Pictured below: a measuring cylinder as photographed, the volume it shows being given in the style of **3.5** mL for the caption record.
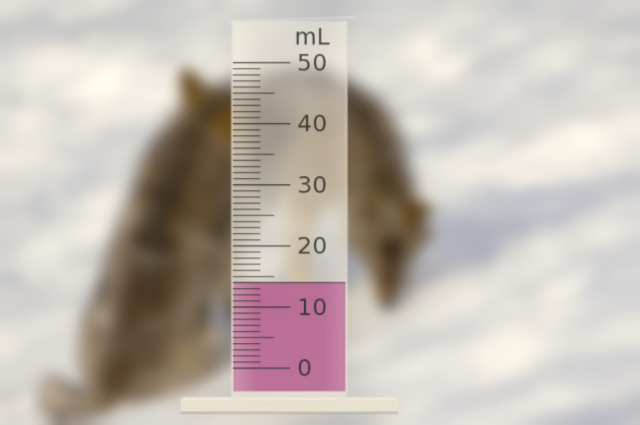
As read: **14** mL
